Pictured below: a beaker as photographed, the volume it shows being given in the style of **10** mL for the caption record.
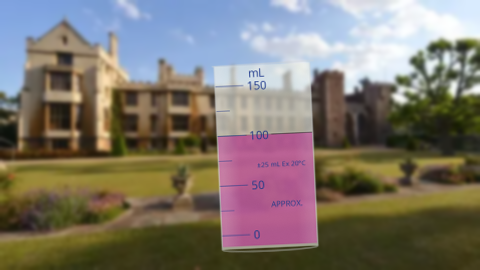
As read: **100** mL
